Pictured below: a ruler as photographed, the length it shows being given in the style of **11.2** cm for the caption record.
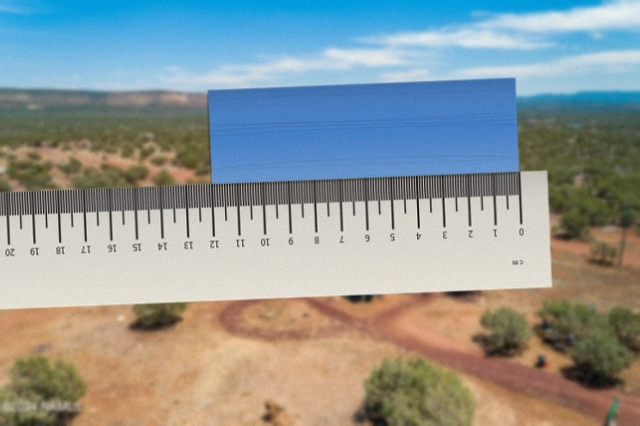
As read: **12** cm
